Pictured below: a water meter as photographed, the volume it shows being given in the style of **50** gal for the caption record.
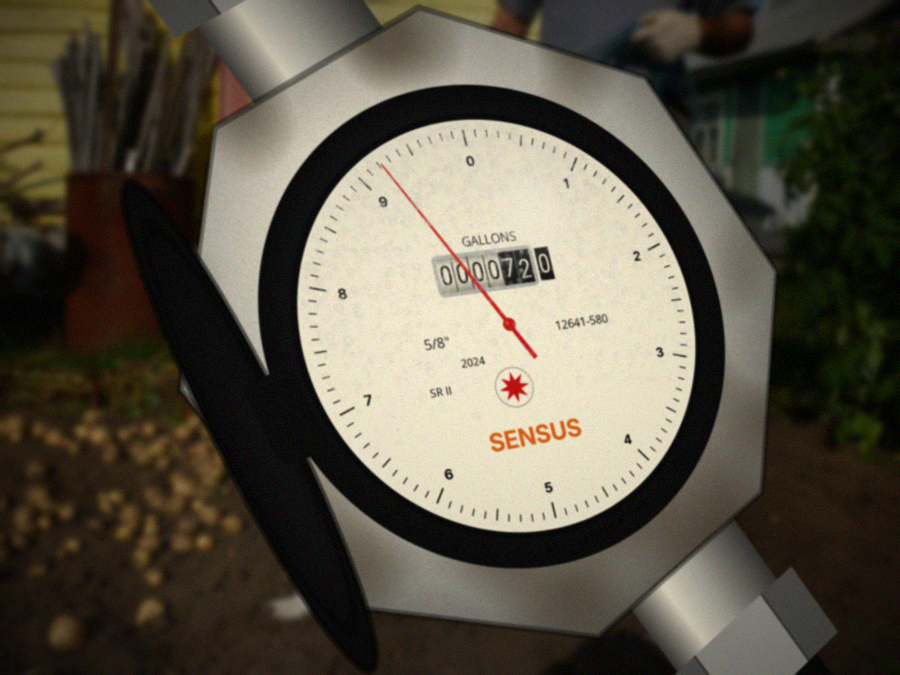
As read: **719.2** gal
